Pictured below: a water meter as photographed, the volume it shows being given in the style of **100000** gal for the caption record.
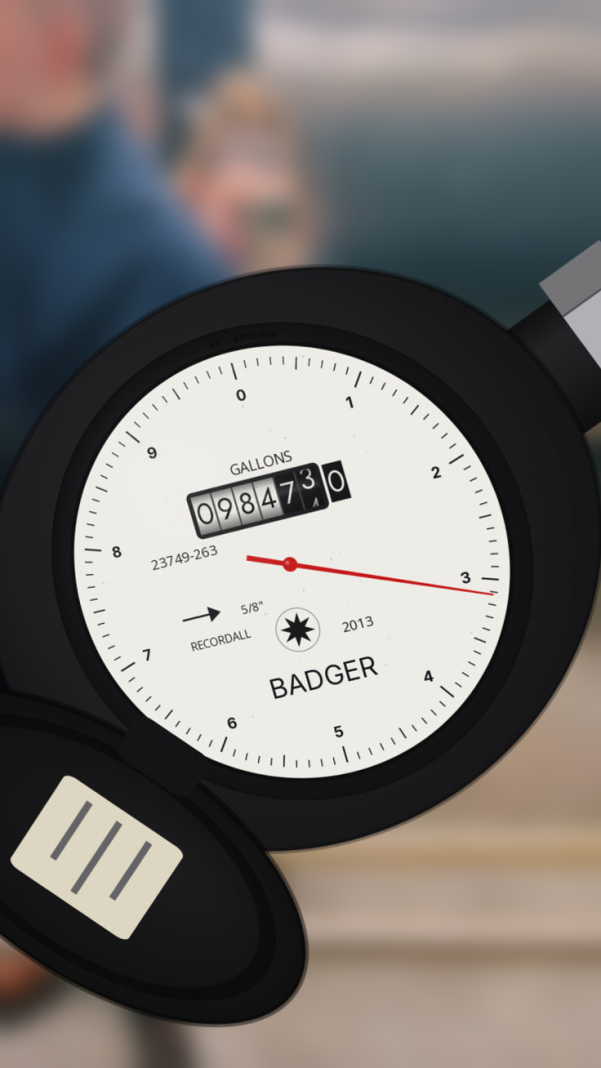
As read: **984733.1** gal
